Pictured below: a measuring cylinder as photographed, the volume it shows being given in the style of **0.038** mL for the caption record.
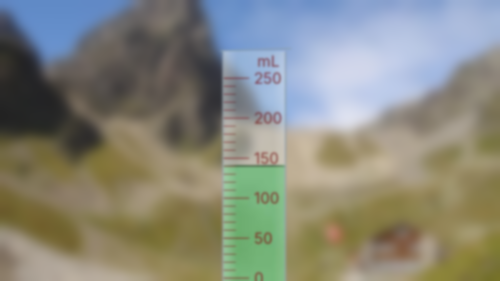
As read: **140** mL
